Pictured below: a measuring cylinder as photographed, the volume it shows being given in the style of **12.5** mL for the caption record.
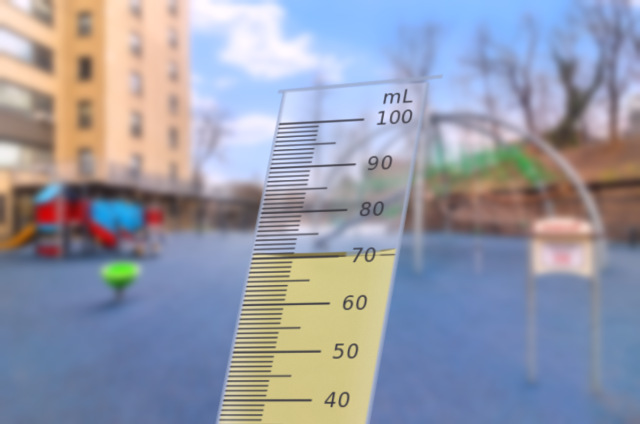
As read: **70** mL
